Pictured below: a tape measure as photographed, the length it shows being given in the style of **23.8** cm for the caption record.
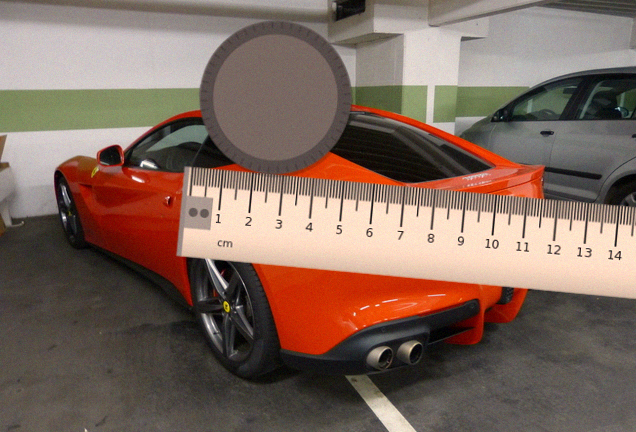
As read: **5** cm
